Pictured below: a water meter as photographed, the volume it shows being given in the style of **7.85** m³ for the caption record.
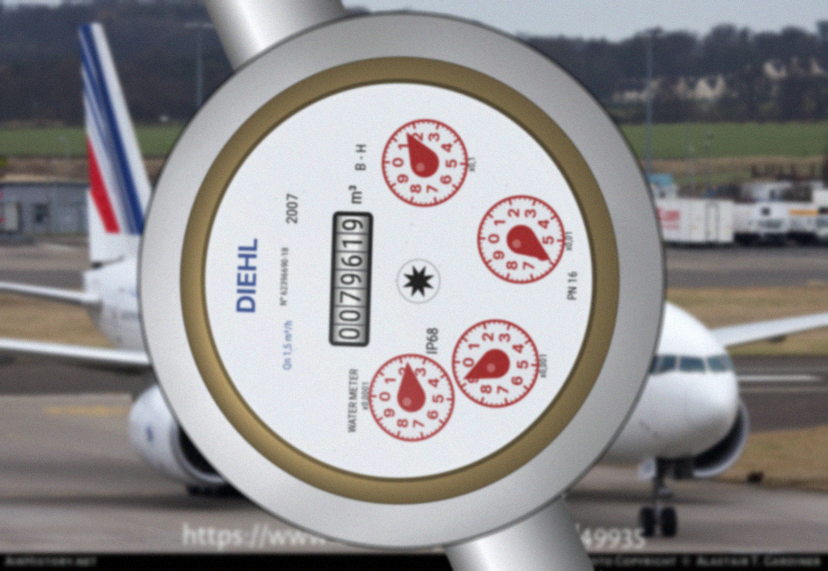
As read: **79619.1592** m³
